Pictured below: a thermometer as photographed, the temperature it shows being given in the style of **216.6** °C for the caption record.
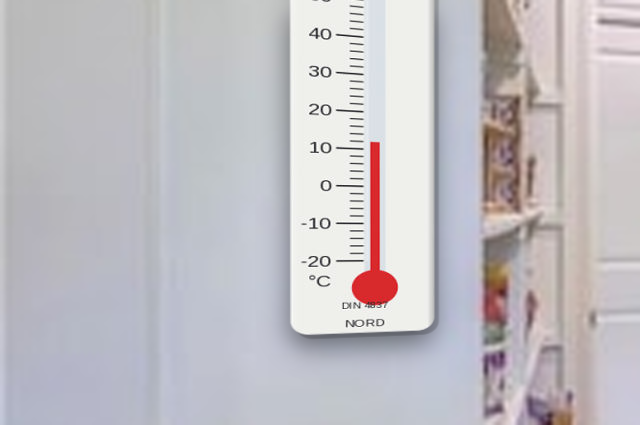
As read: **12** °C
